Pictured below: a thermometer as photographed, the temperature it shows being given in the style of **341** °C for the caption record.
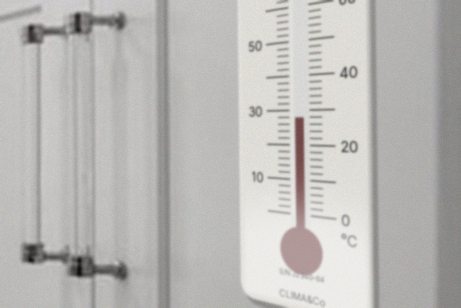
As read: **28** °C
